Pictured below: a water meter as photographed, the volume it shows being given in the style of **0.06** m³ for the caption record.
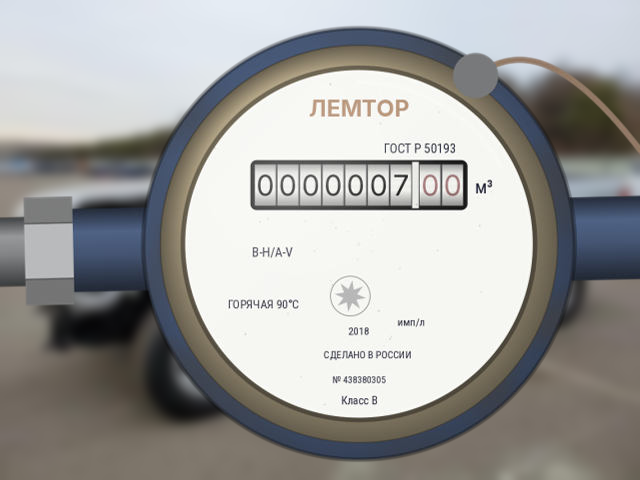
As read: **7.00** m³
